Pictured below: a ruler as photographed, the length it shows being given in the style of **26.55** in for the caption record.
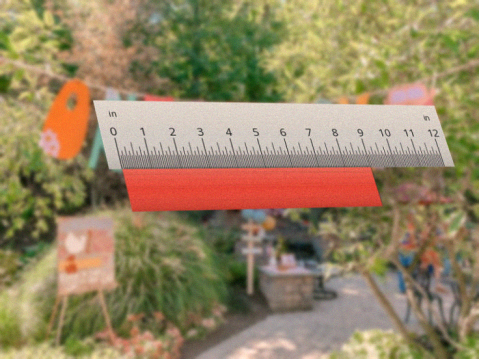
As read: **9** in
